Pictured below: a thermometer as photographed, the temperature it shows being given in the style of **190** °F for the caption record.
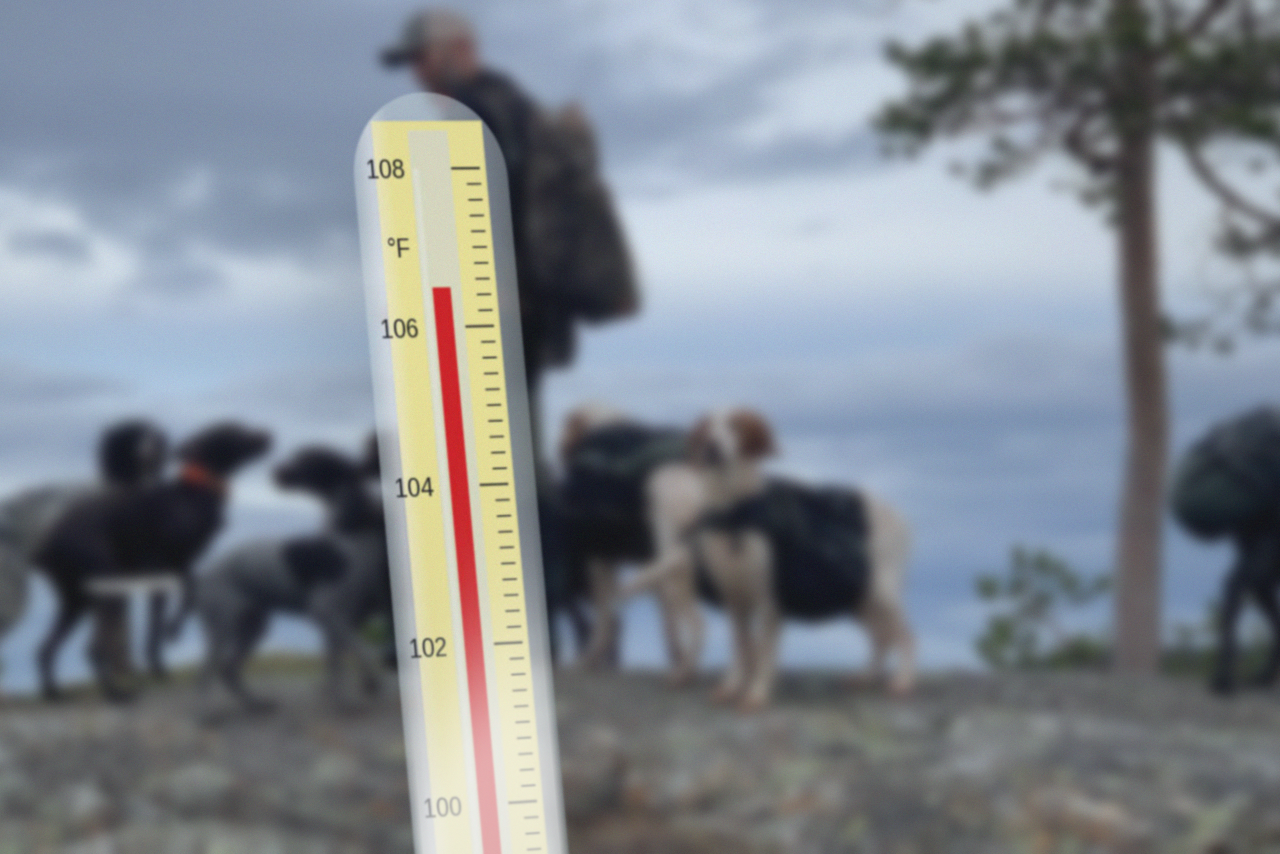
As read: **106.5** °F
